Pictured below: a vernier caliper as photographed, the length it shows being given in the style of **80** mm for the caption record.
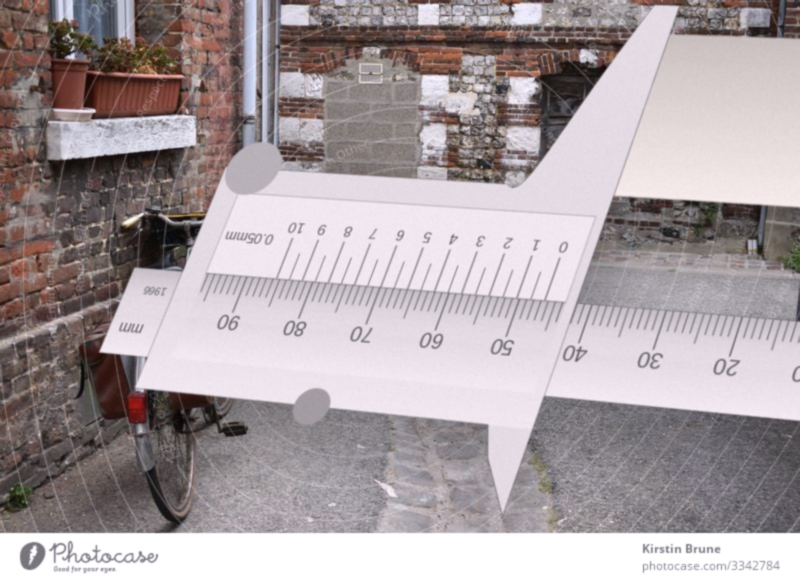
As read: **46.5** mm
